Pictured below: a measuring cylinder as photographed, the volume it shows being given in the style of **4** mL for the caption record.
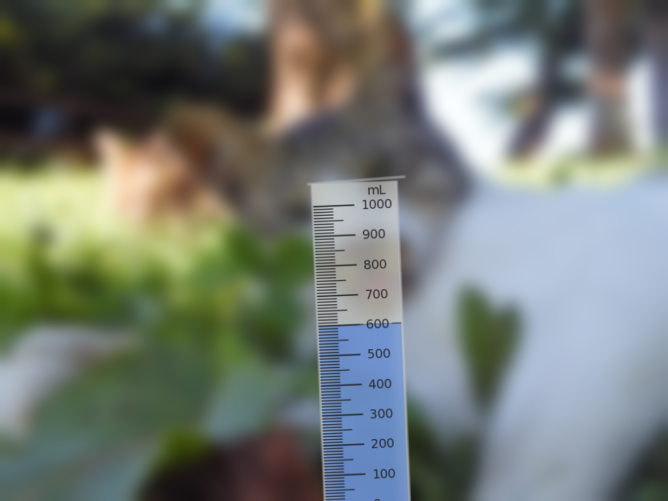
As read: **600** mL
